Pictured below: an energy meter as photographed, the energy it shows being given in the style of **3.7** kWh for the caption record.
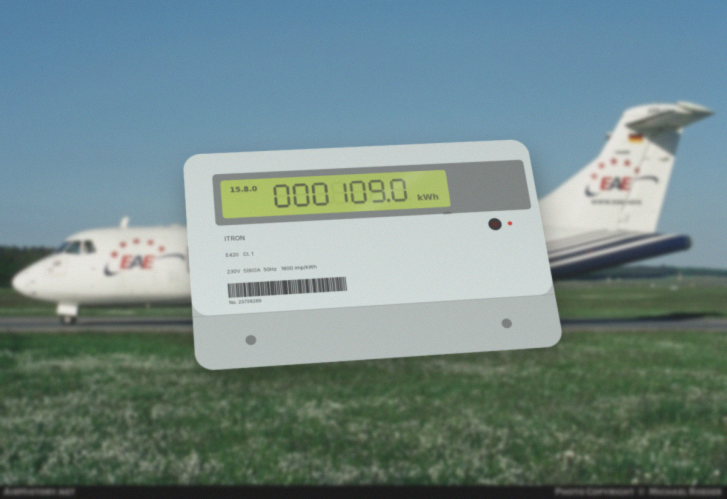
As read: **109.0** kWh
